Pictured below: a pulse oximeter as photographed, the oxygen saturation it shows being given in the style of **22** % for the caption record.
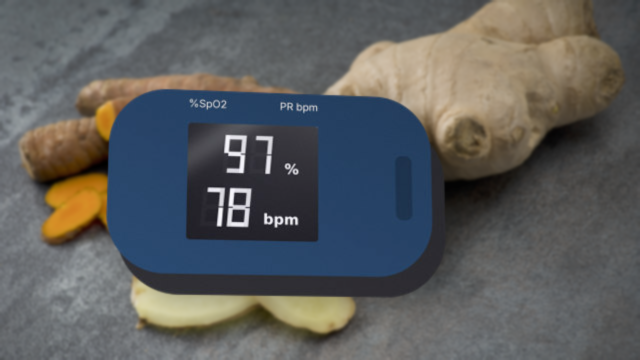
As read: **97** %
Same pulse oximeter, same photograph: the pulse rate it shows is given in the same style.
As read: **78** bpm
